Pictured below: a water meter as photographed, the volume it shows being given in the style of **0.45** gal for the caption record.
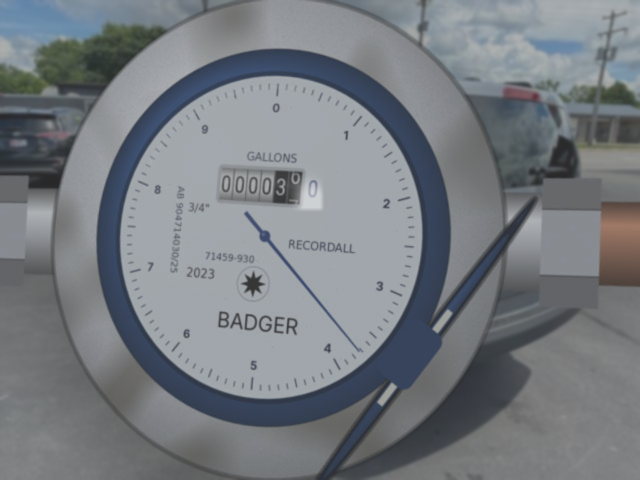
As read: **363.7** gal
